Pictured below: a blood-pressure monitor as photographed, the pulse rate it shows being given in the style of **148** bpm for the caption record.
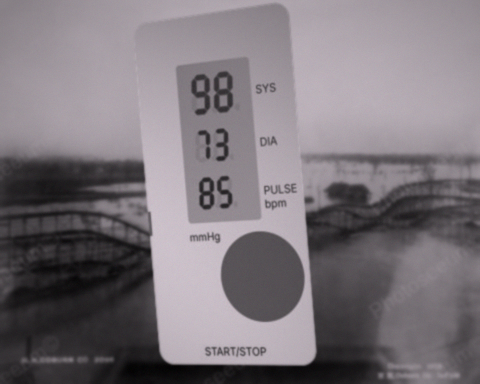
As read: **85** bpm
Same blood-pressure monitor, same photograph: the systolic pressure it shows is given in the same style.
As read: **98** mmHg
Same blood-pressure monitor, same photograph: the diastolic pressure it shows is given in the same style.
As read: **73** mmHg
